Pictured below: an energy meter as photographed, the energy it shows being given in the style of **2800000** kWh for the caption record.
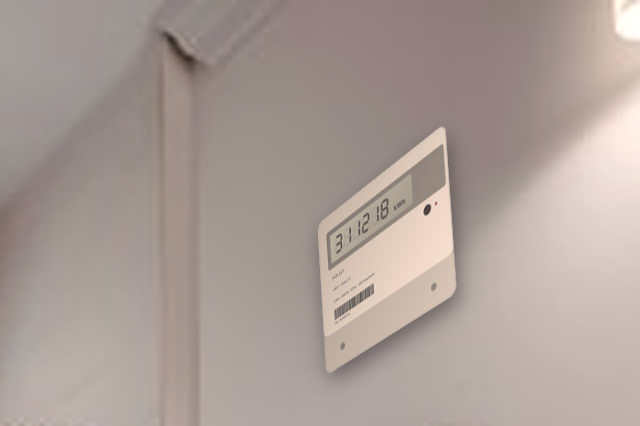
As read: **311218** kWh
